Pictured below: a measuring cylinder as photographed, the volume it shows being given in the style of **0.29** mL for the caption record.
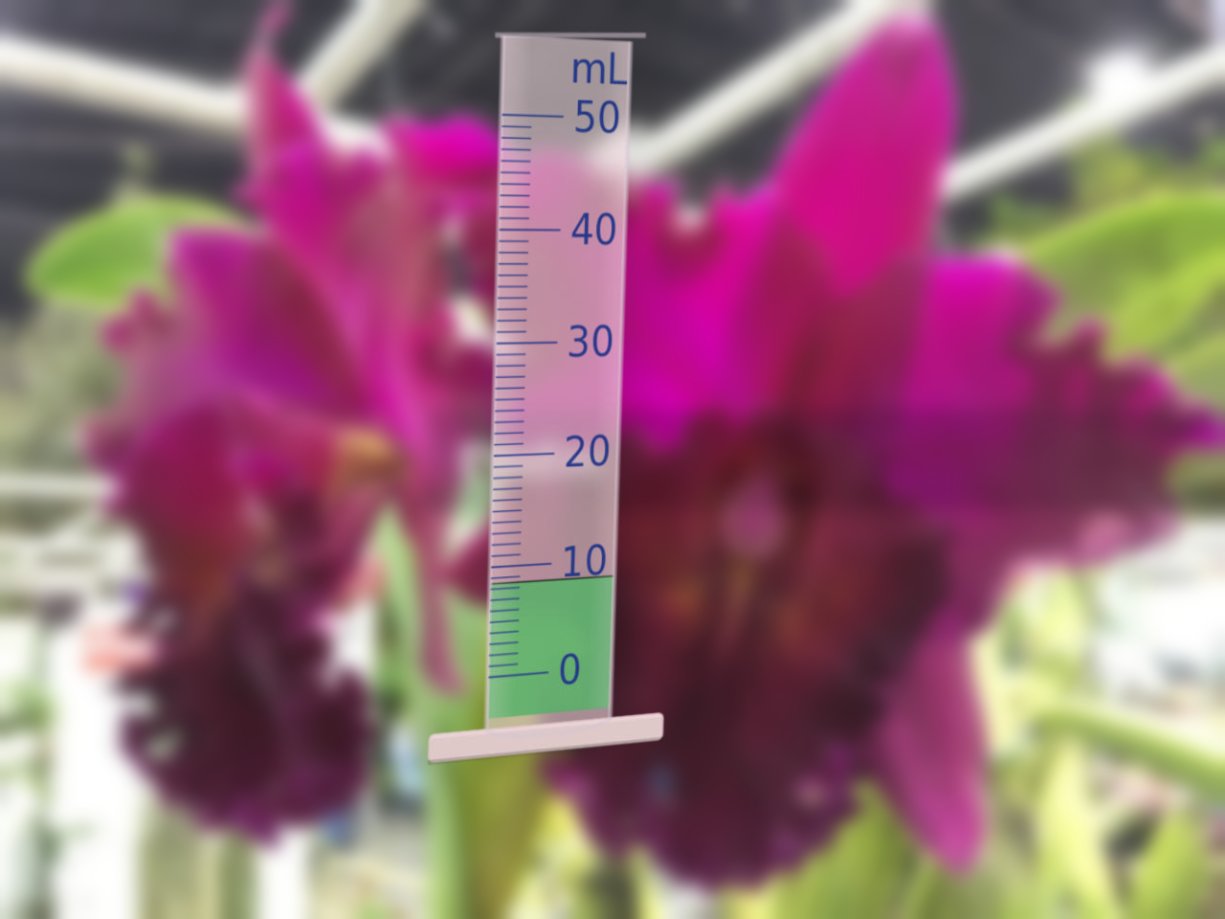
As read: **8.5** mL
